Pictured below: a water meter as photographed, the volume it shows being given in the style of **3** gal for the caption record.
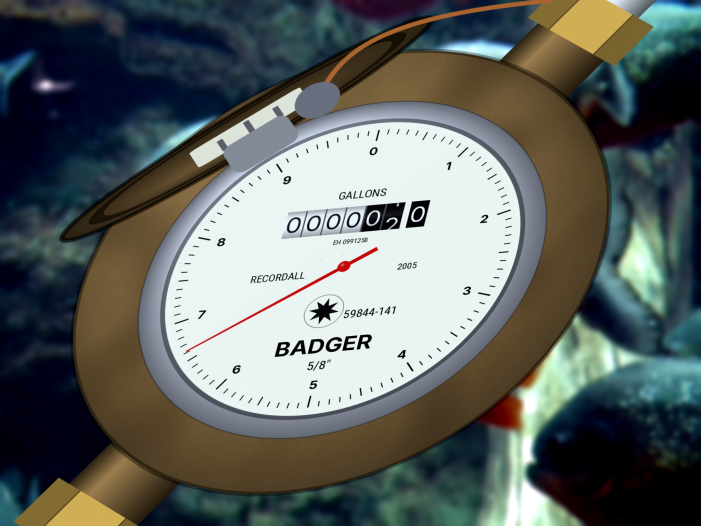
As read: **16.6** gal
